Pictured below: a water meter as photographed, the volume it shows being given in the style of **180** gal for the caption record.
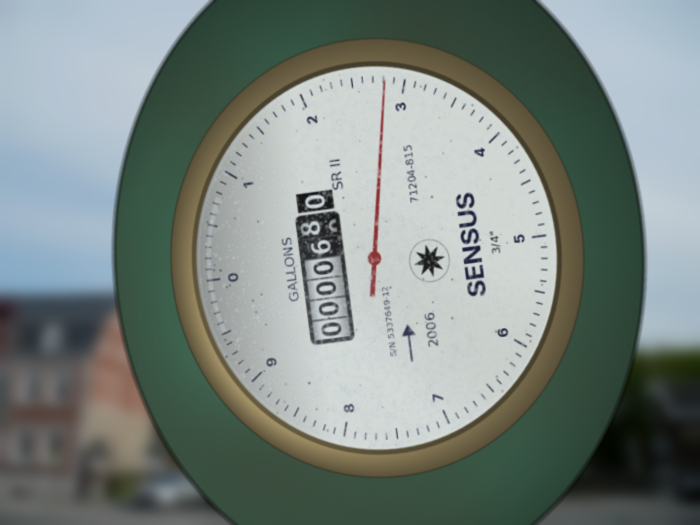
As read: **682.8** gal
